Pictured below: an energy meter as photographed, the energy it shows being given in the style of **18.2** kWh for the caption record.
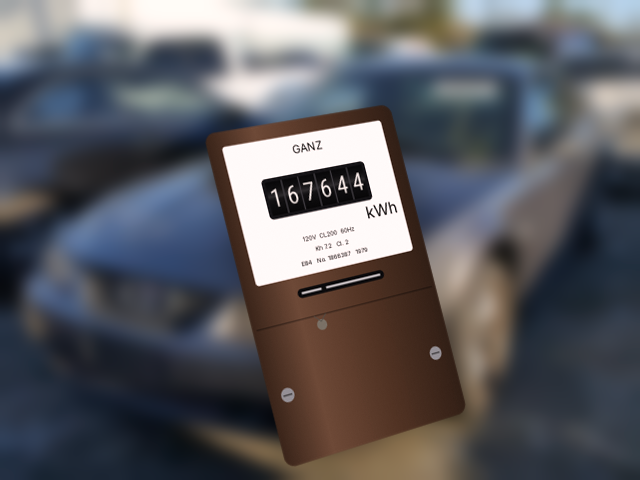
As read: **167644** kWh
